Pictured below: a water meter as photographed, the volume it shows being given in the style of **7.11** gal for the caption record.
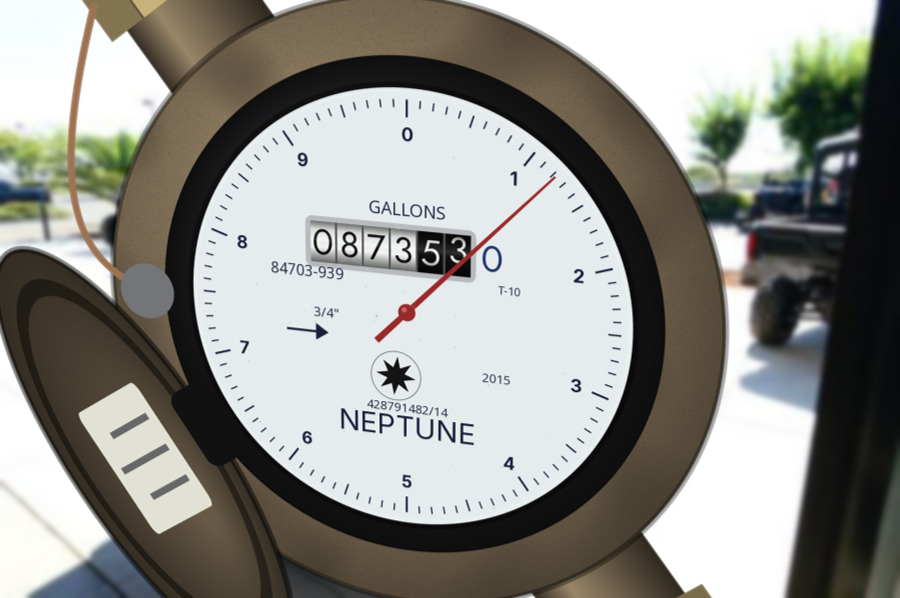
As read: **873531.2** gal
